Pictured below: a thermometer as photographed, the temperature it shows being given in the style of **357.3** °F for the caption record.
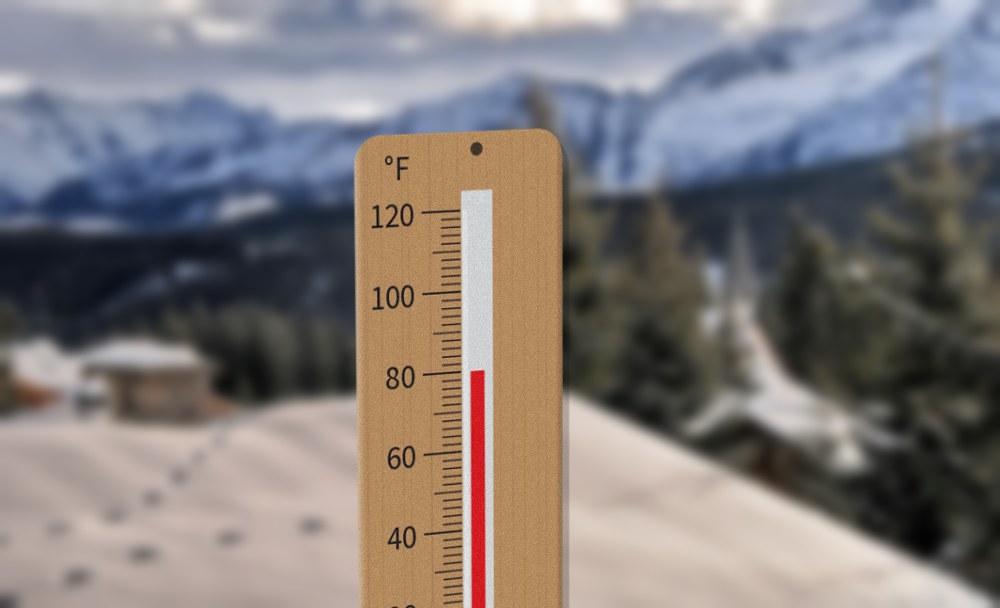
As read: **80** °F
